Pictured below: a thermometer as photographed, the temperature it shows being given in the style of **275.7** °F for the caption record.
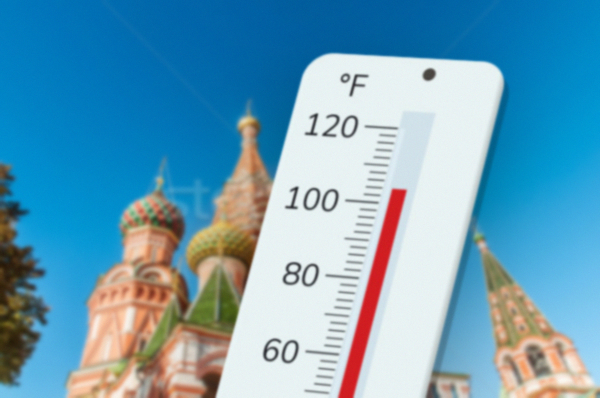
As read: **104** °F
